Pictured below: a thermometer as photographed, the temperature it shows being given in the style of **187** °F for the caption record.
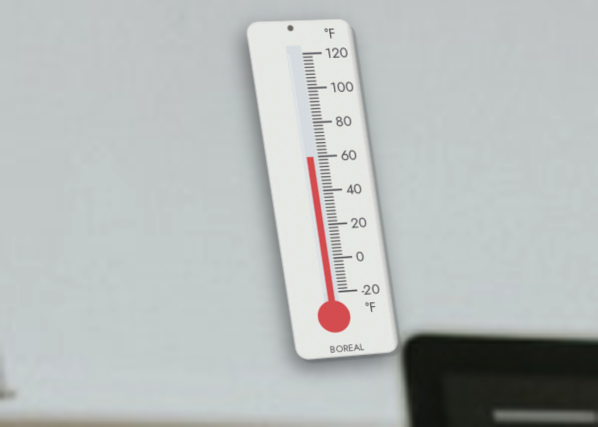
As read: **60** °F
